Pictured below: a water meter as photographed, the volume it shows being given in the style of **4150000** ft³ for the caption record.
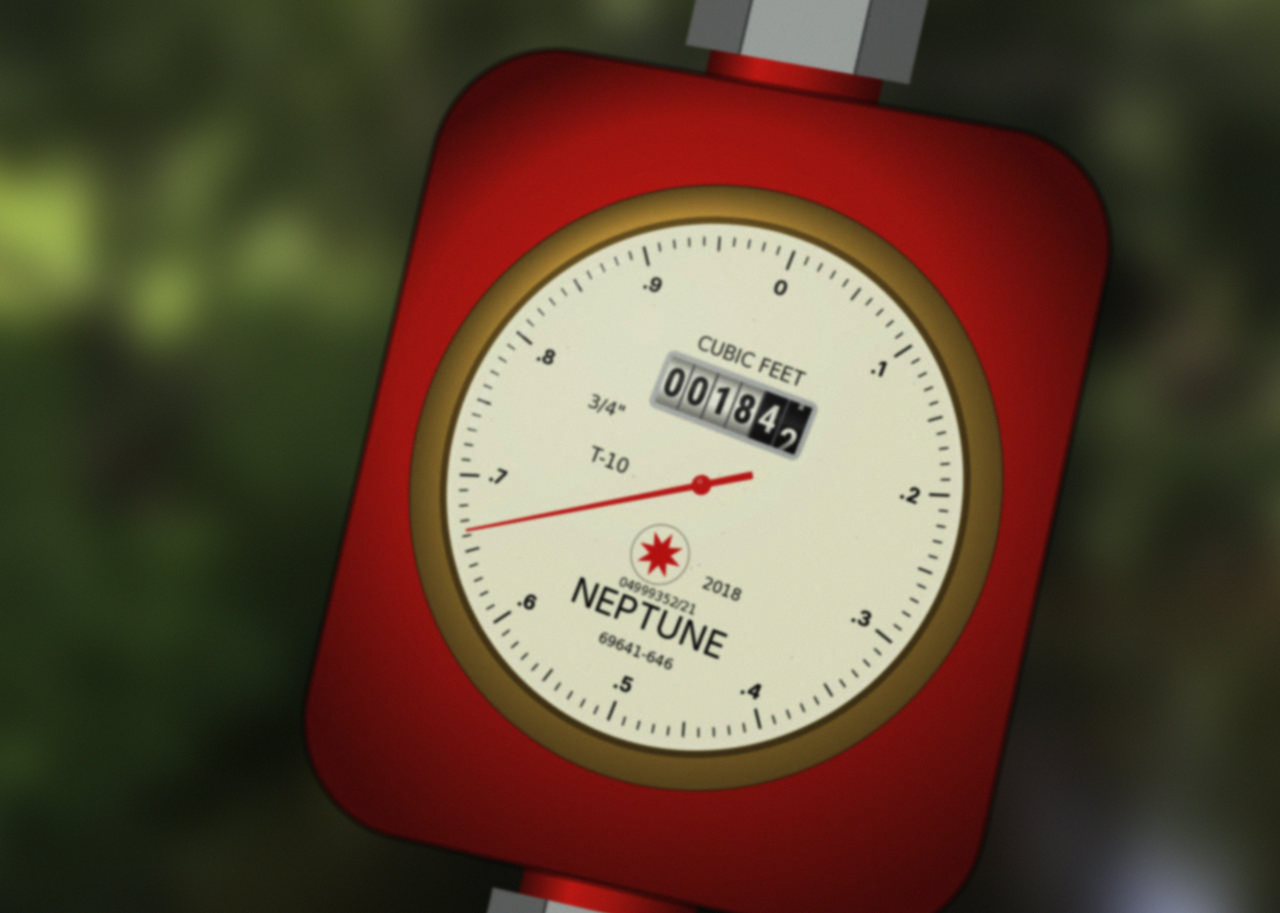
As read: **1841.66** ft³
